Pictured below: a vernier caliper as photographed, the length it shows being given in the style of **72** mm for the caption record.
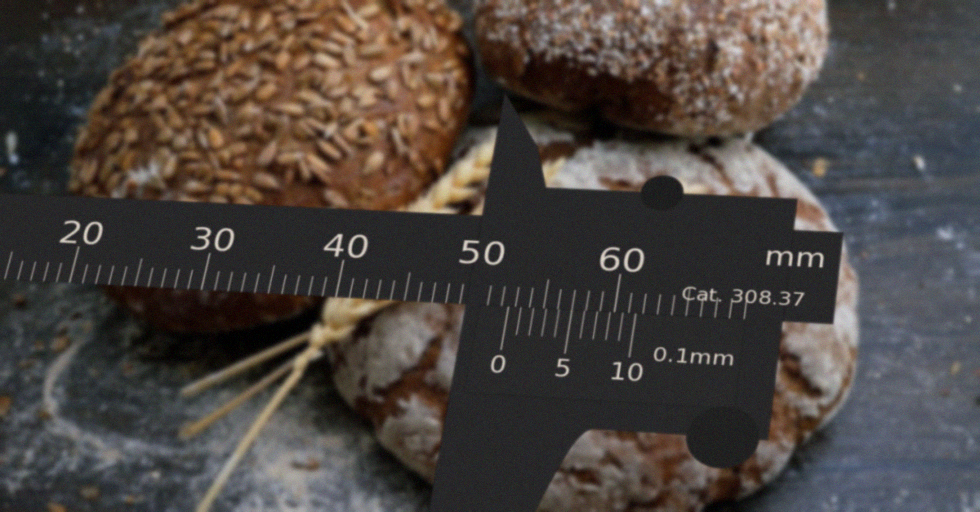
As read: **52.5** mm
